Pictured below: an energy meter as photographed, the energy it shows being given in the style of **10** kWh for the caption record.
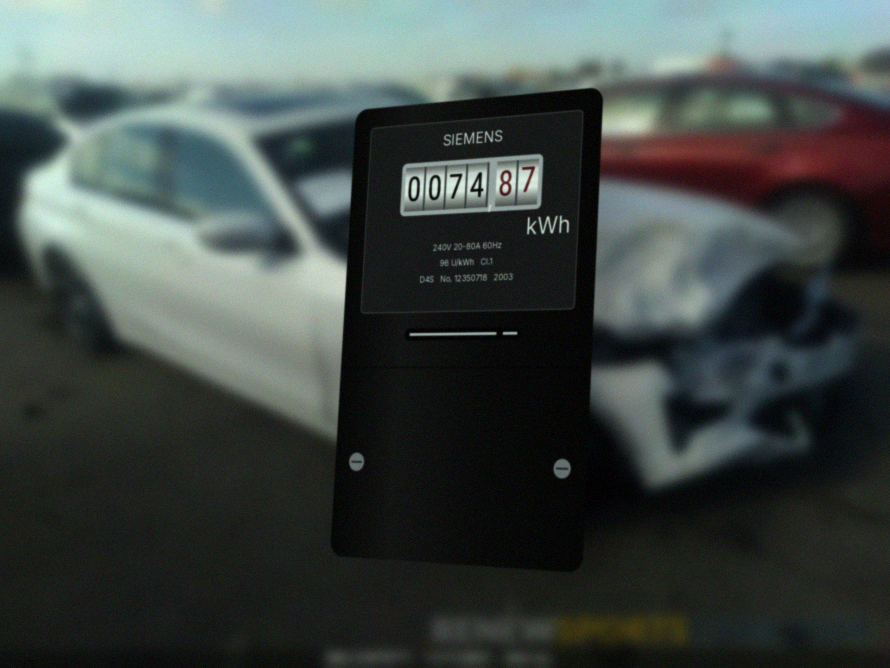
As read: **74.87** kWh
